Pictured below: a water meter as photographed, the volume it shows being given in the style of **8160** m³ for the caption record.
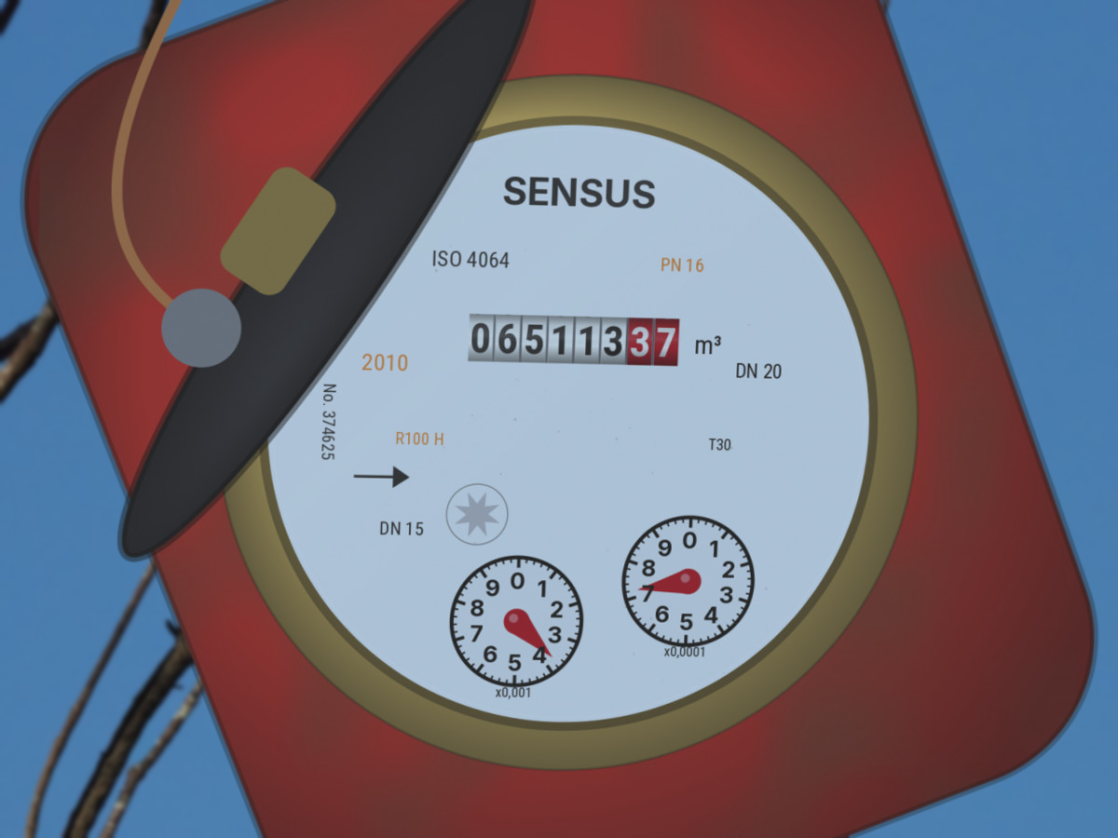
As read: **65113.3737** m³
